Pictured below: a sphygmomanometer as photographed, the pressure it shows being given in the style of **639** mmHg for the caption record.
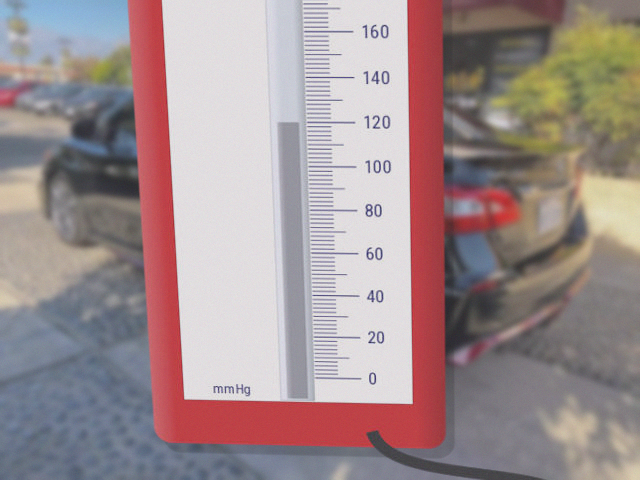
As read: **120** mmHg
